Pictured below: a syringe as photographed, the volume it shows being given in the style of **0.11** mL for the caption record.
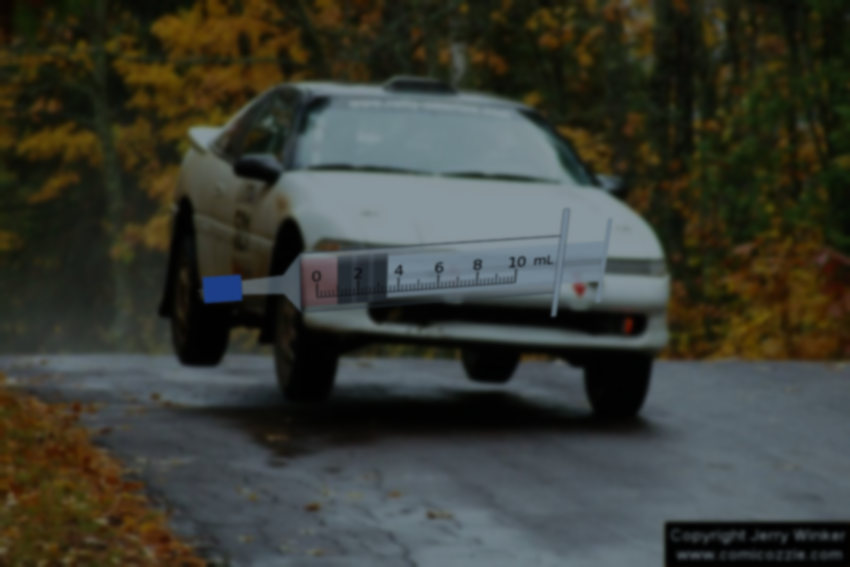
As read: **1** mL
